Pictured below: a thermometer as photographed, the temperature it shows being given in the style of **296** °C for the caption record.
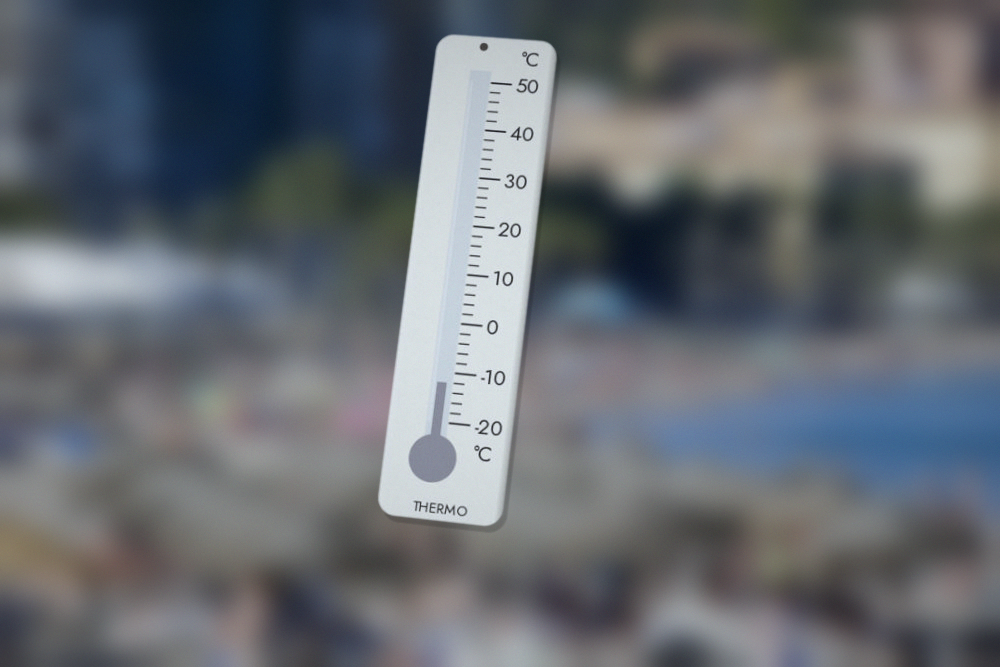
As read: **-12** °C
